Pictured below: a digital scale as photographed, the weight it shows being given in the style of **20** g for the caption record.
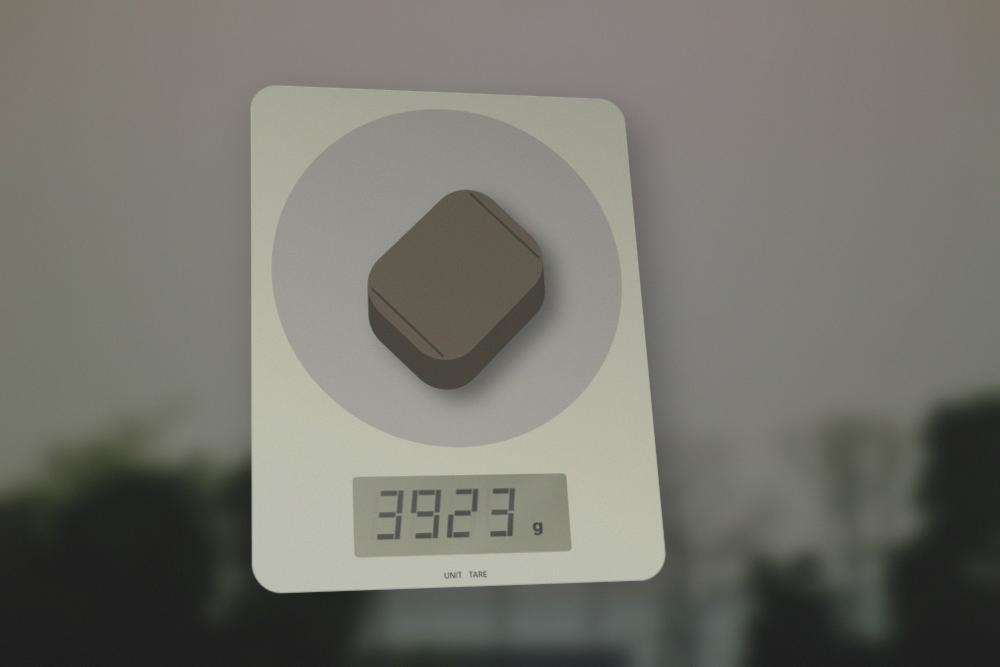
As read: **3923** g
